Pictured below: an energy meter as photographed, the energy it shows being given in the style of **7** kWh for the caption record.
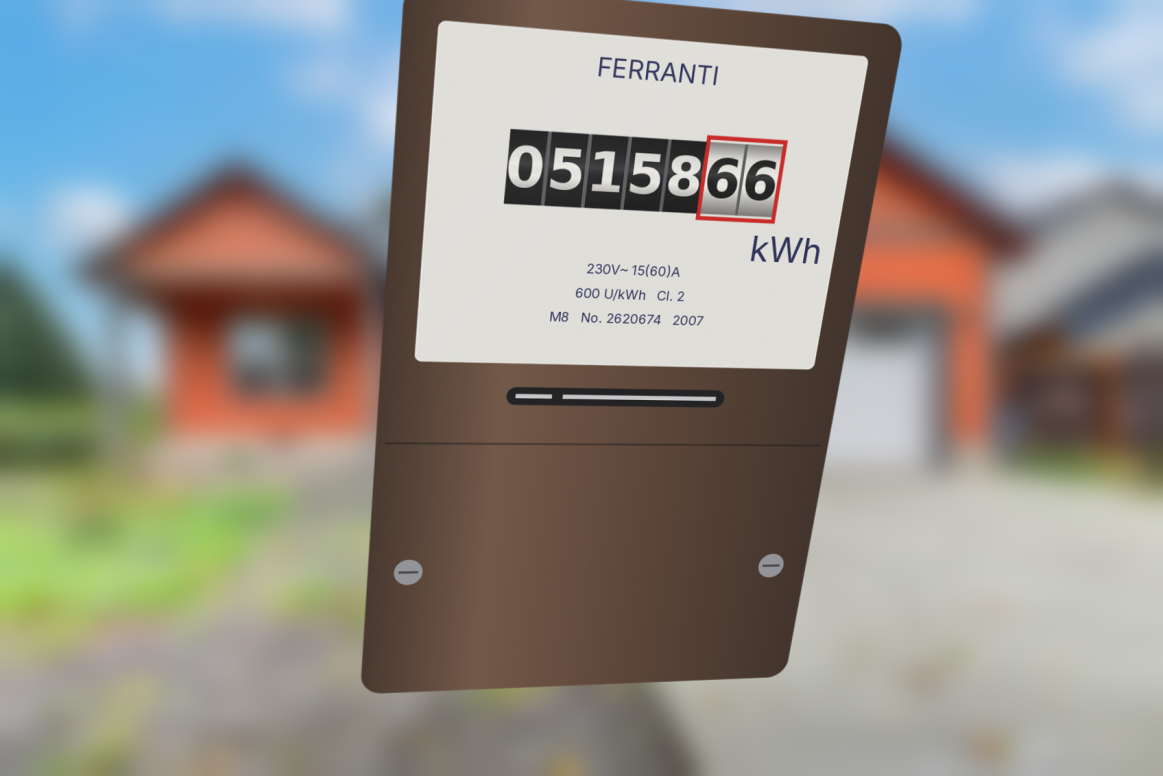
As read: **5158.66** kWh
